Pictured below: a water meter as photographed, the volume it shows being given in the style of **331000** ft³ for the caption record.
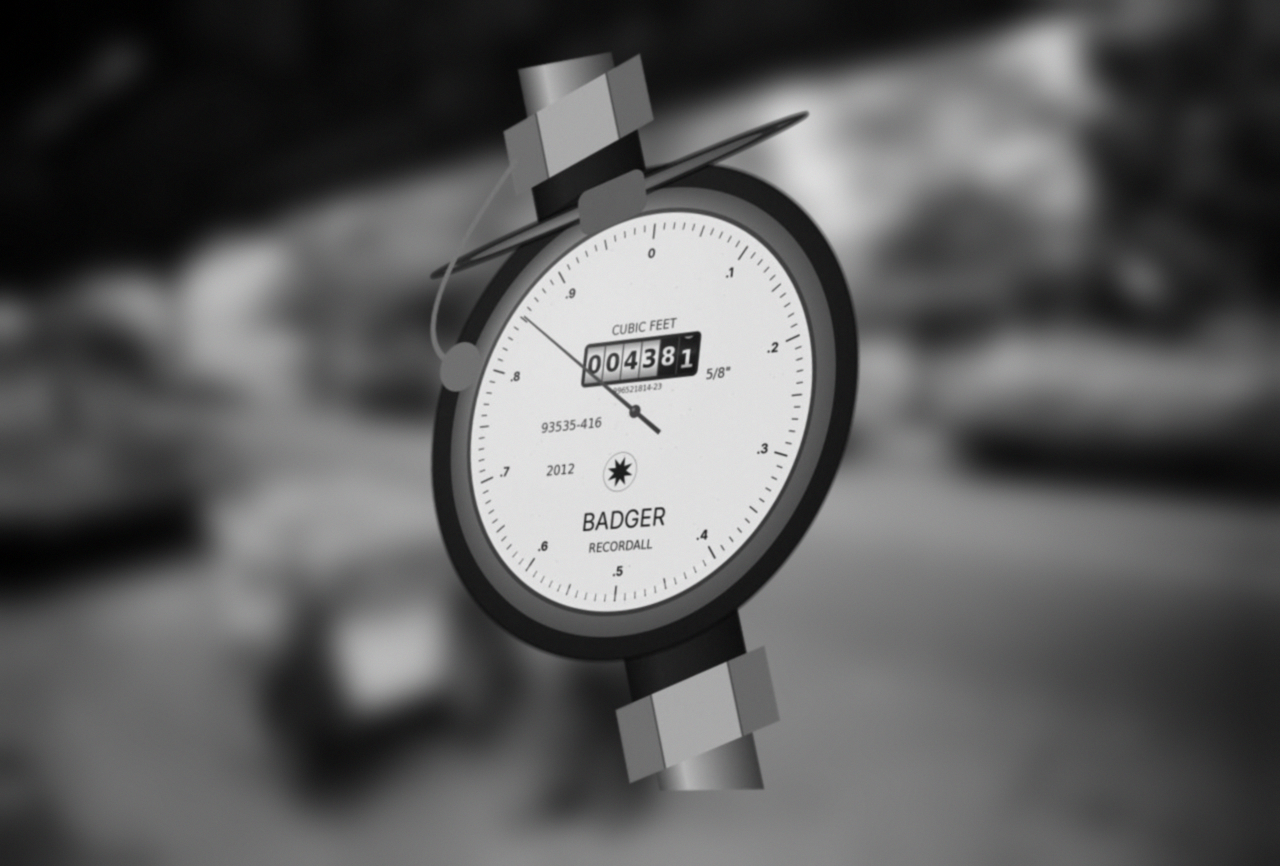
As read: **4380.85** ft³
